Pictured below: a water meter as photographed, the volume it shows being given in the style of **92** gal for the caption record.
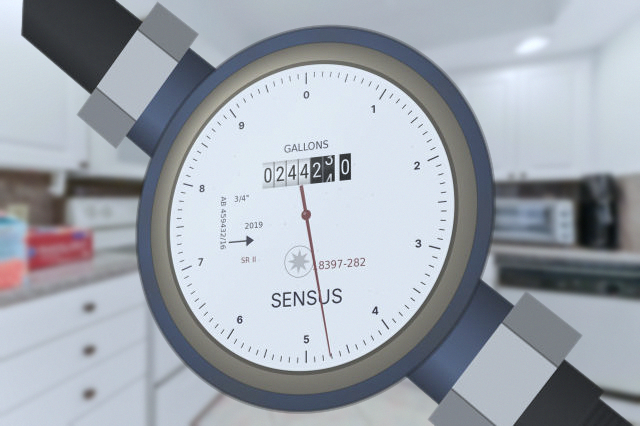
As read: **244234.7** gal
